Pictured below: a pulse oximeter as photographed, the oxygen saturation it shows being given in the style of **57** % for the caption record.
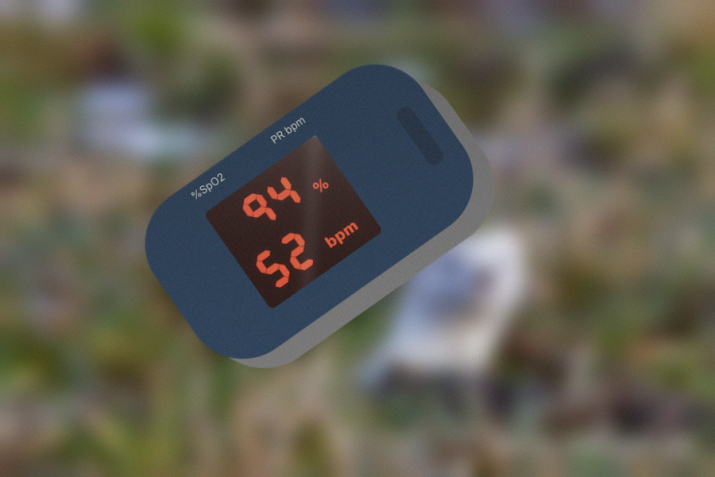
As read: **94** %
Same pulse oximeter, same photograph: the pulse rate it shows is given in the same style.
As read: **52** bpm
